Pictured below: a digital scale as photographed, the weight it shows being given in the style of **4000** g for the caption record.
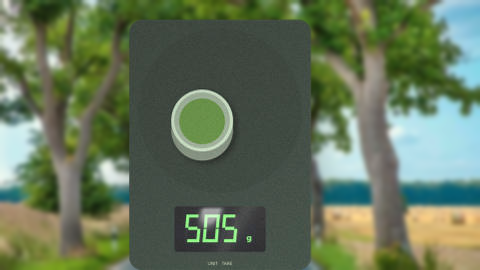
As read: **505** g
